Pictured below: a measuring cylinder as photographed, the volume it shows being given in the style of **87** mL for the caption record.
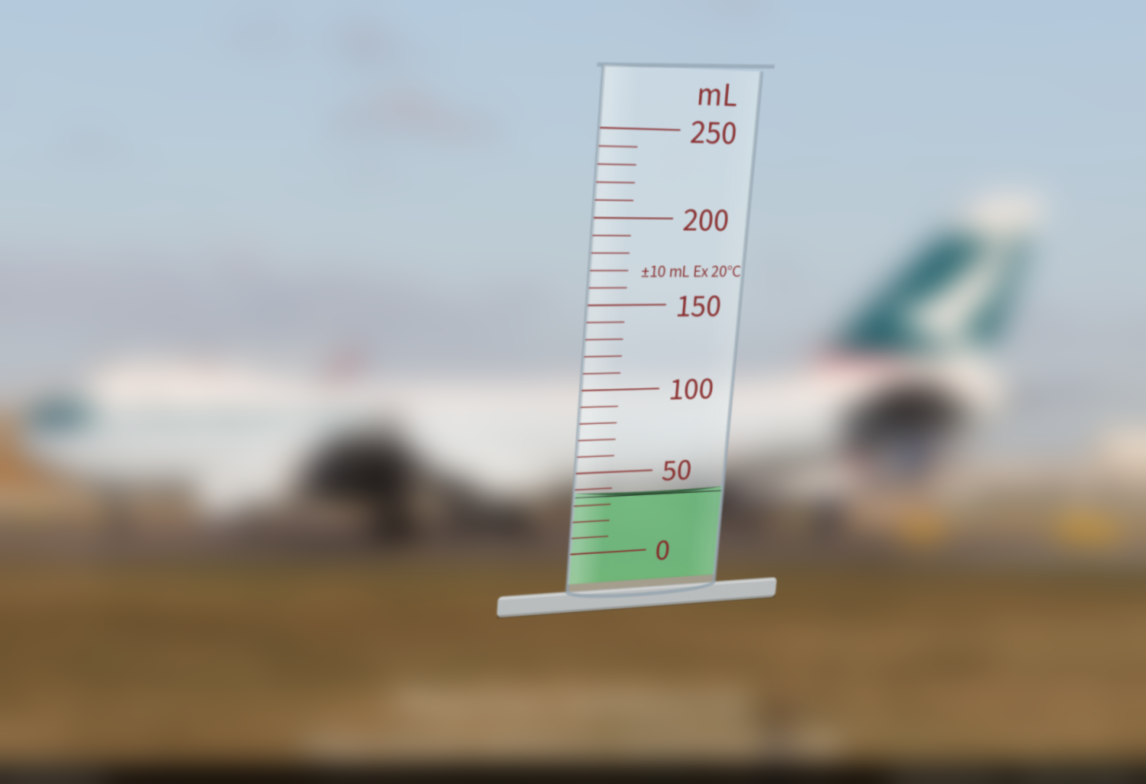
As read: **35** mL
